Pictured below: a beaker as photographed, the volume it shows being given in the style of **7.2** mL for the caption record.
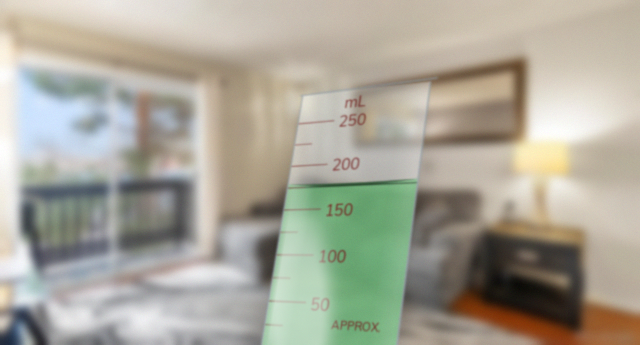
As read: **175** mL
